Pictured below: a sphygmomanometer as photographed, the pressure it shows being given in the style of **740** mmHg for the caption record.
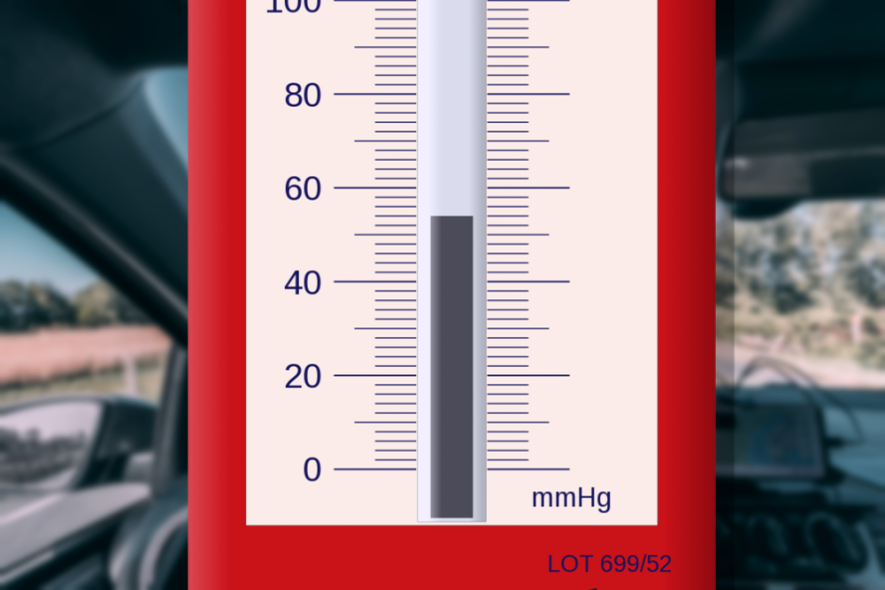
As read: **54** mmHg
